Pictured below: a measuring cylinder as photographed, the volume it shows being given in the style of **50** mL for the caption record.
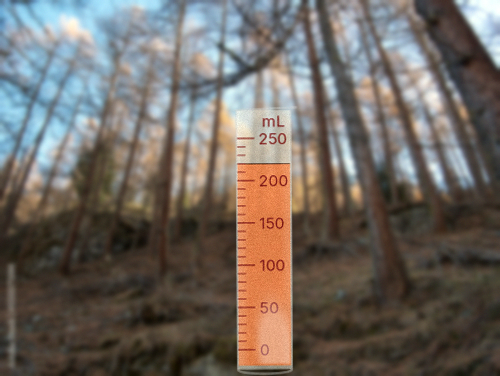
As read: **220** mL
